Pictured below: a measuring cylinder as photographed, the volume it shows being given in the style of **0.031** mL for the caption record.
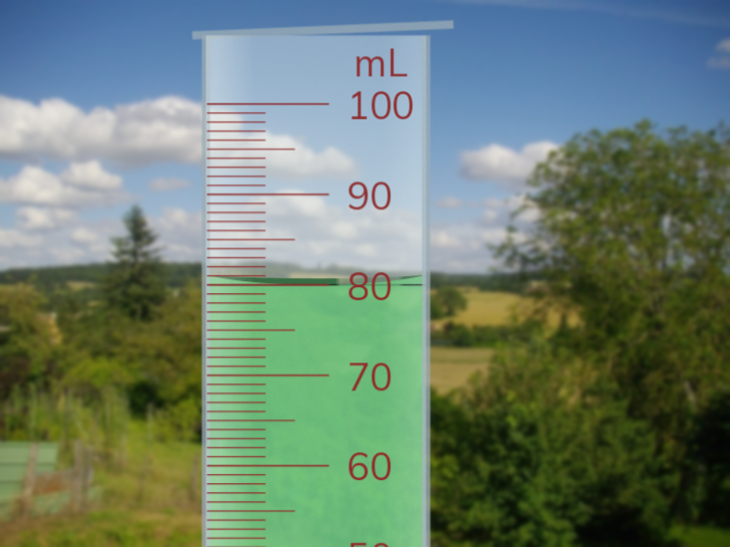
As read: **80** mL
